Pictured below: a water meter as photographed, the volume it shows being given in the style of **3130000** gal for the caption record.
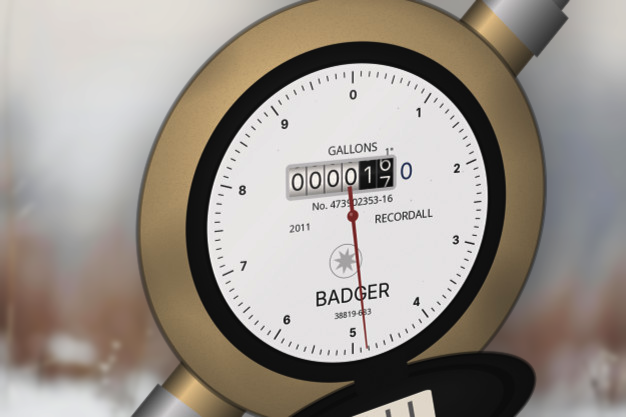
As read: **164.8** gal
